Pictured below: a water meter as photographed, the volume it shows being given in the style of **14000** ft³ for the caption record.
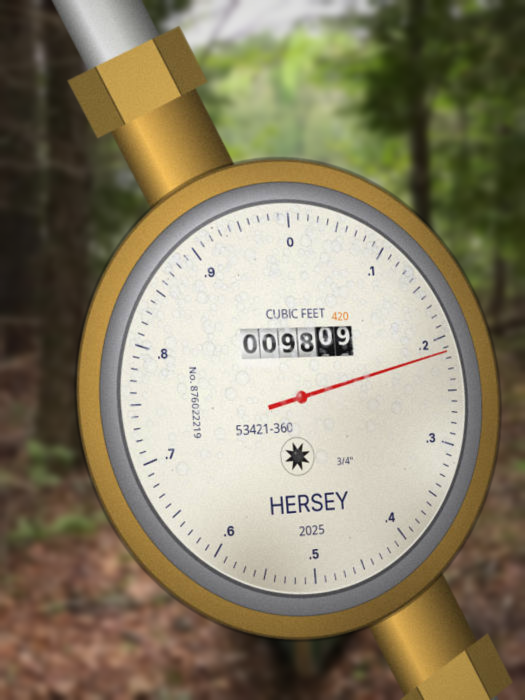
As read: **9809.21** ft³
